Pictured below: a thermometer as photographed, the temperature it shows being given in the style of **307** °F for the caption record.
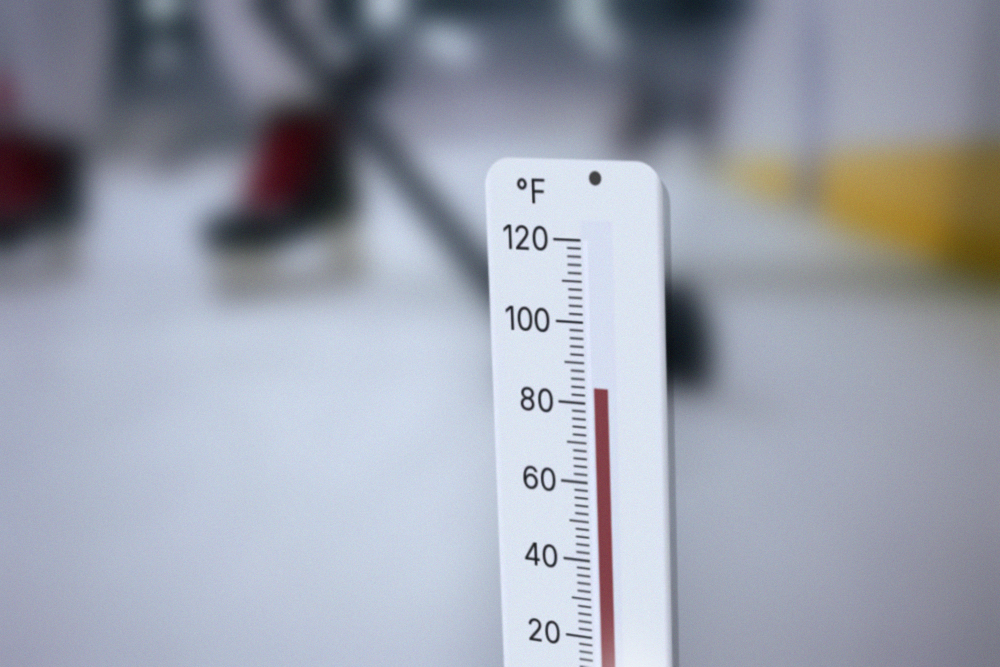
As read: **84** °F
